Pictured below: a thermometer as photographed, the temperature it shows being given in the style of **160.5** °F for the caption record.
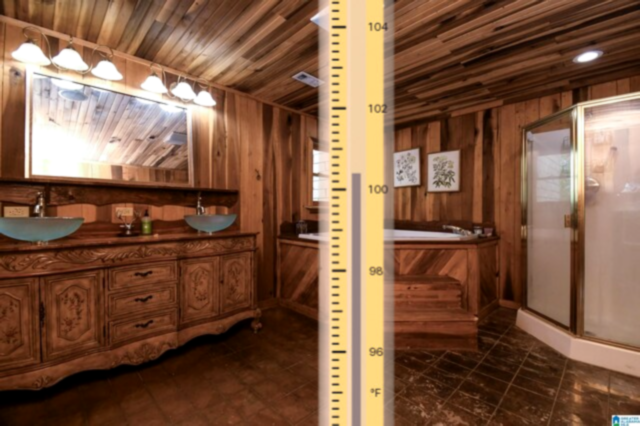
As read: **100.4** °F
